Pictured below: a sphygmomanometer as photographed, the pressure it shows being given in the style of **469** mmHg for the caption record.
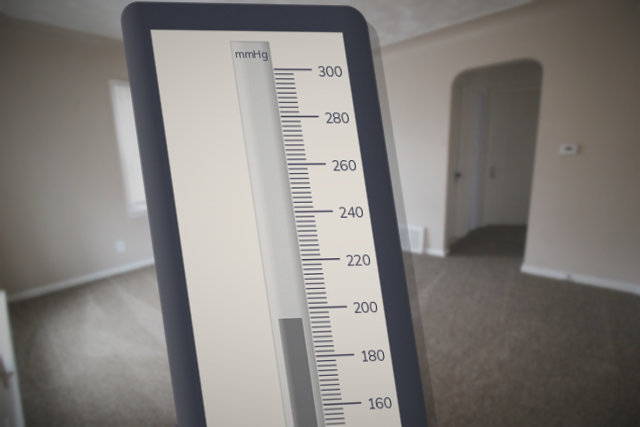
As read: **196** mmHg
